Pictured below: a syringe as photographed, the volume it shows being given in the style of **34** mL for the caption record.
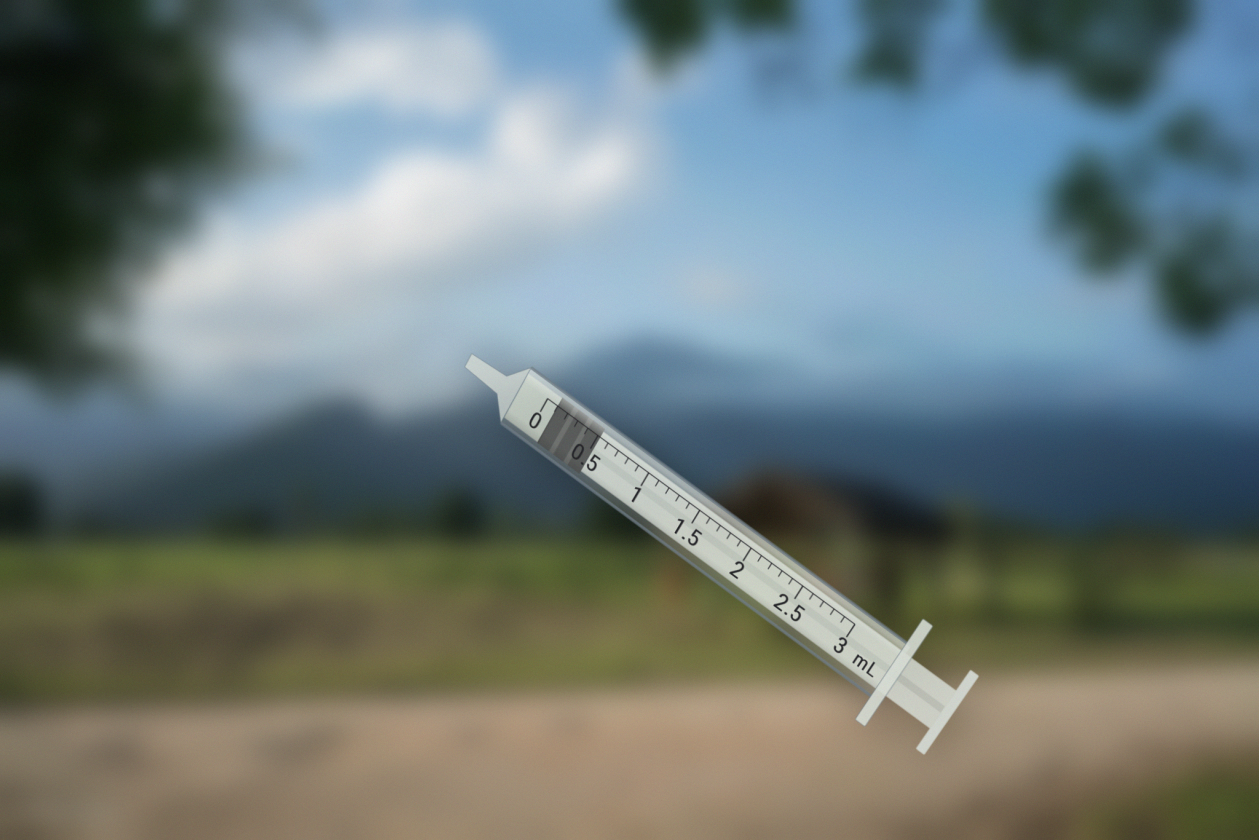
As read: **0.1** mL
